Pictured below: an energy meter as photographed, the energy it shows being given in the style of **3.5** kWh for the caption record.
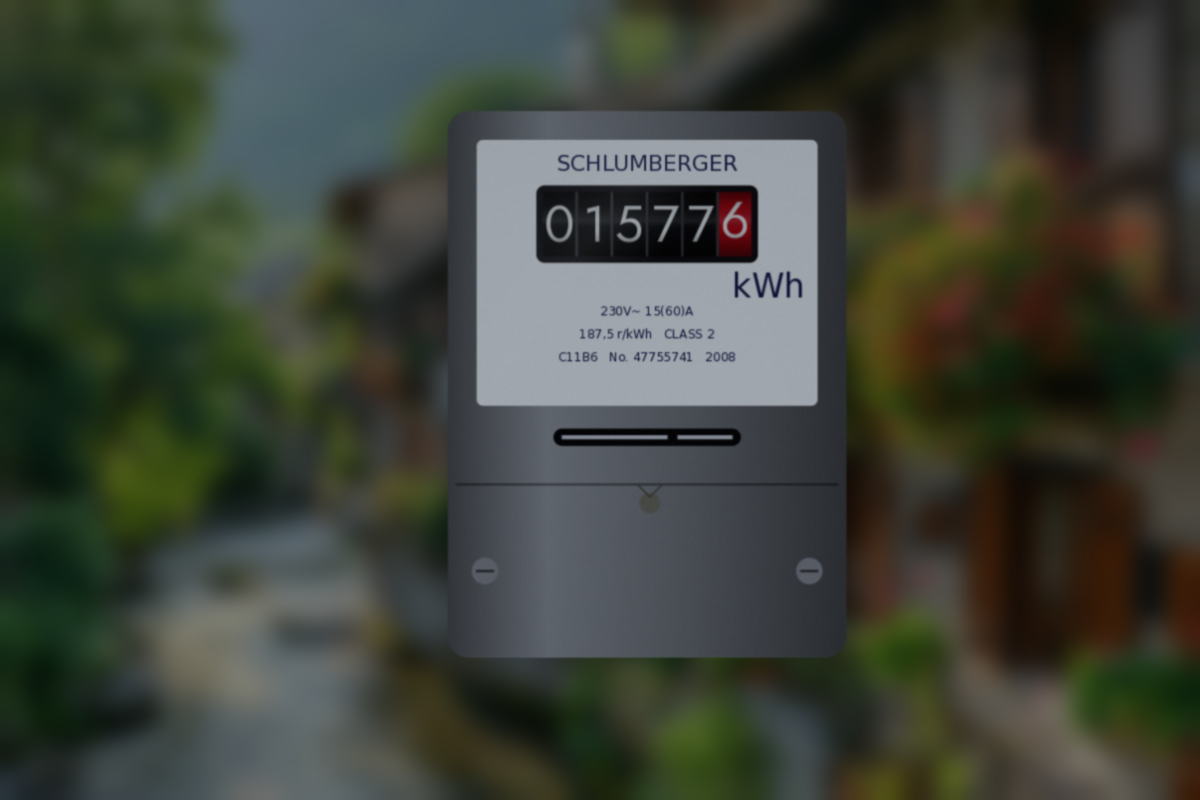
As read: **1577.6** kWh
